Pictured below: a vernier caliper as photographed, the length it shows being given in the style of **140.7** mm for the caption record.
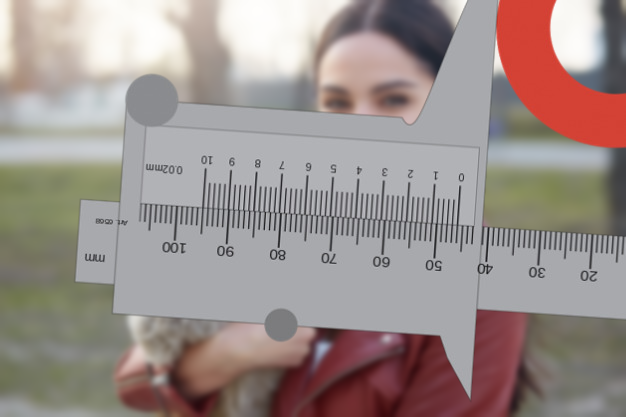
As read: **46.0** mm
